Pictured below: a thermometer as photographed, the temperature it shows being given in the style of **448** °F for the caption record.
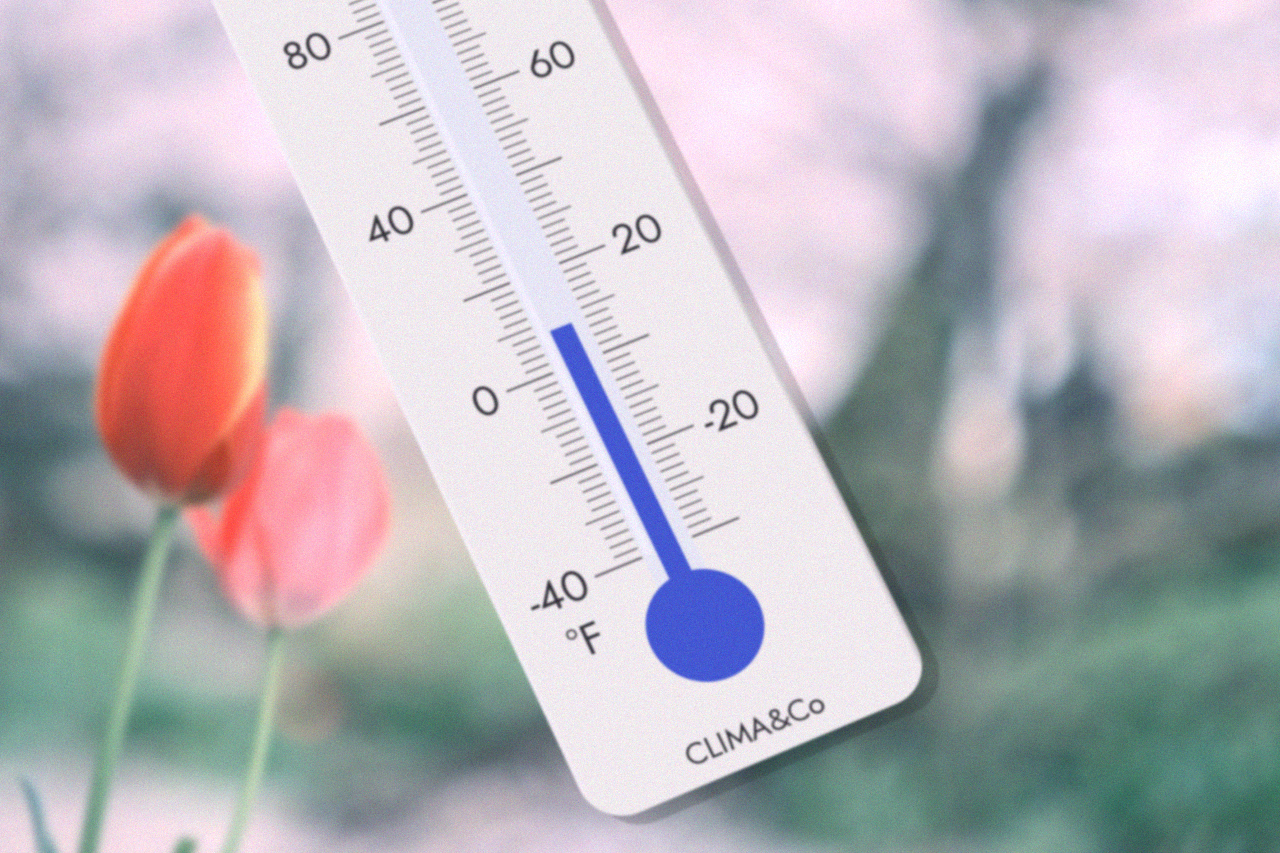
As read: **8** °F
